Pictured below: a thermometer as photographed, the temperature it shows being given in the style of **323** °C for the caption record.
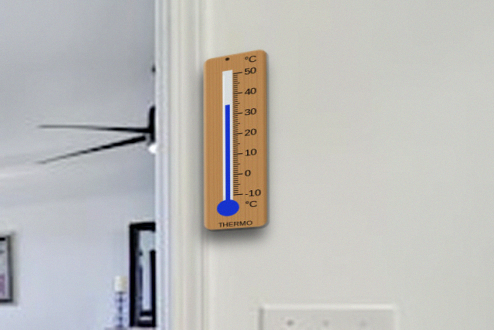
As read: **35** °C
